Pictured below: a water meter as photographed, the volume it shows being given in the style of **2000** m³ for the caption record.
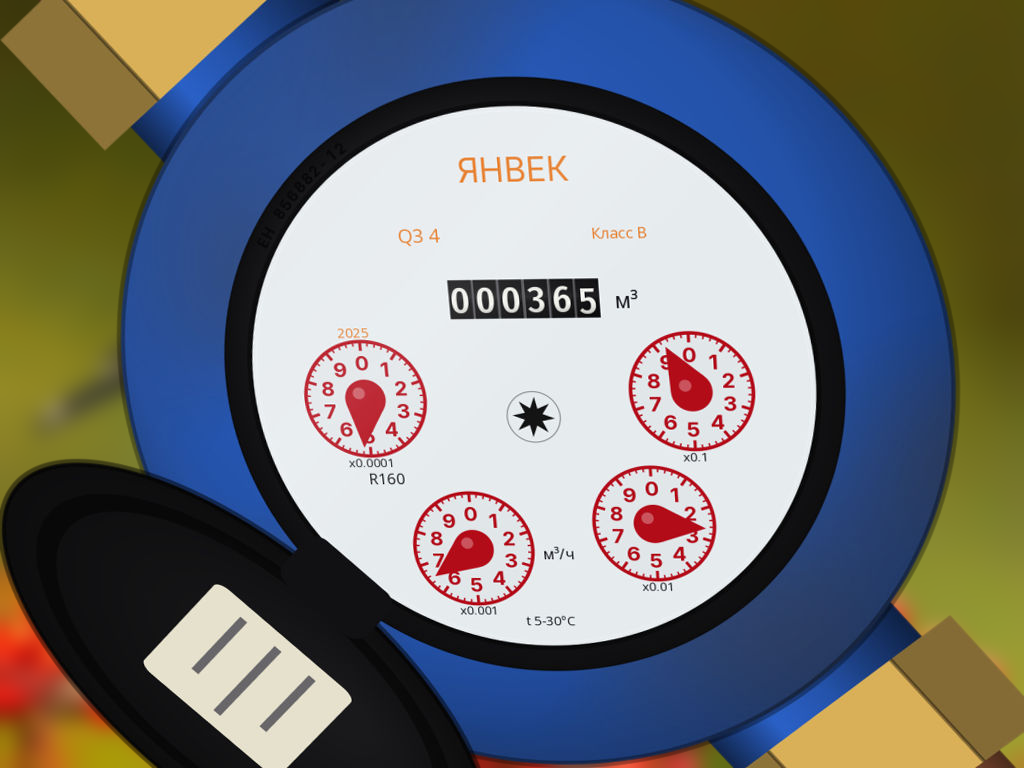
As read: **364.9265** m³
